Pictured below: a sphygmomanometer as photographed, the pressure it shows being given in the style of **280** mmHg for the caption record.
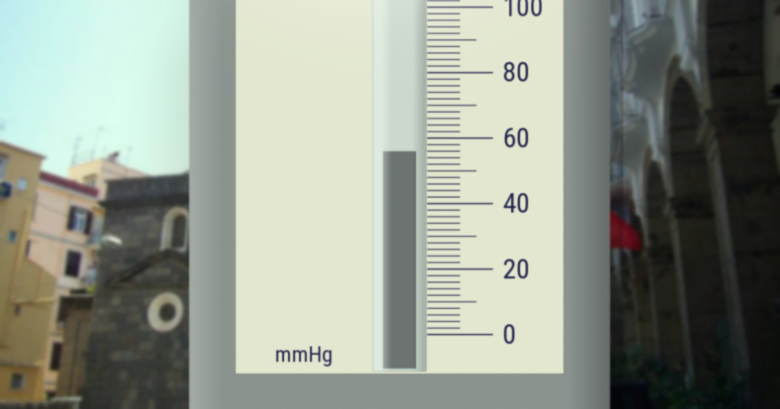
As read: **56** mmHg
